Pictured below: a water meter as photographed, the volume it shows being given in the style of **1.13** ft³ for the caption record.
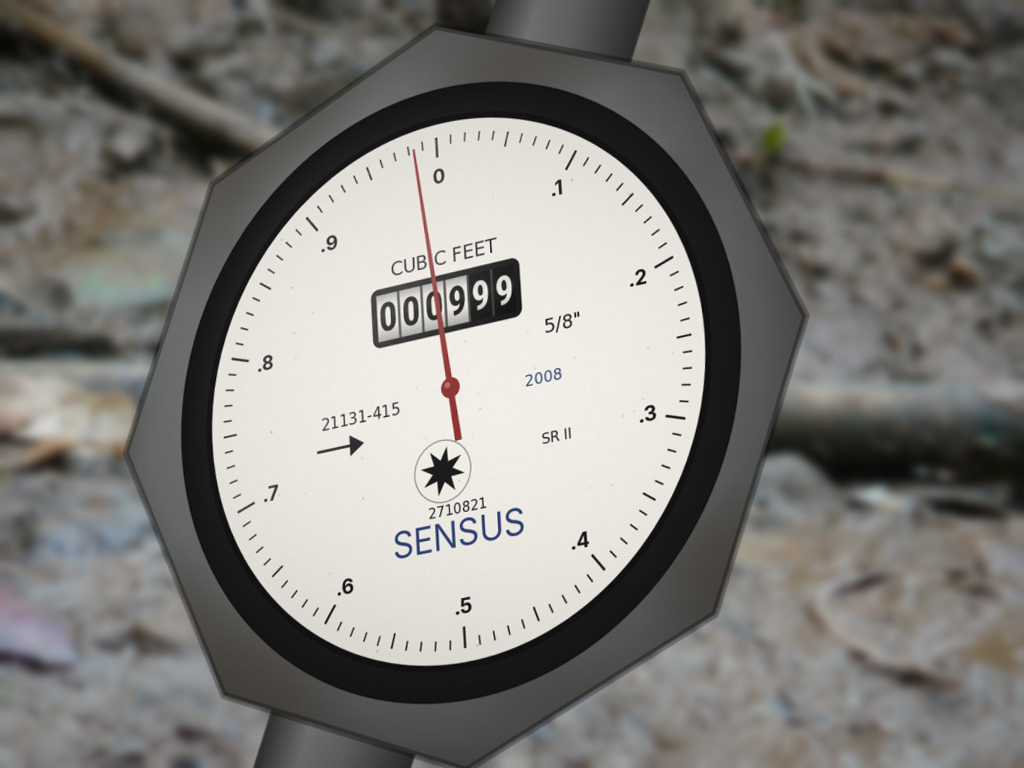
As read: **998.98** ft³
